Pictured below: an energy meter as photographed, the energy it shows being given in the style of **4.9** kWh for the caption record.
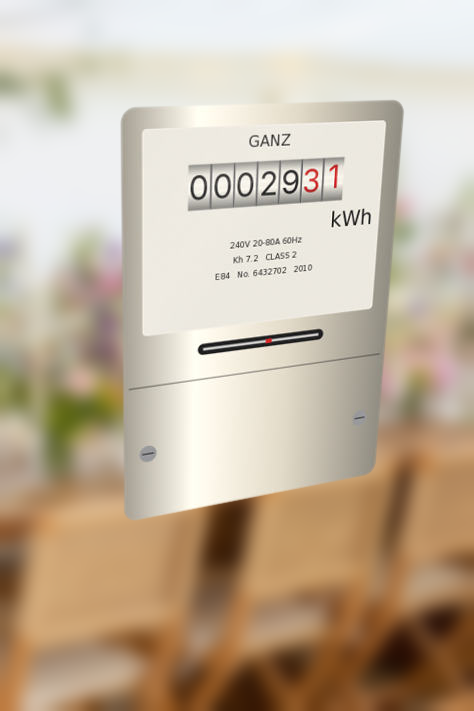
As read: **29.31** kWh
